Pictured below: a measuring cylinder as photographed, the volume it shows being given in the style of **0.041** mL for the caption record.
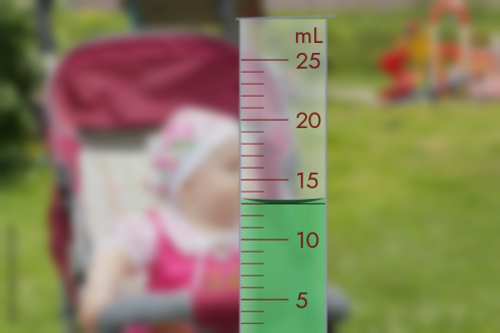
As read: **13** mL
